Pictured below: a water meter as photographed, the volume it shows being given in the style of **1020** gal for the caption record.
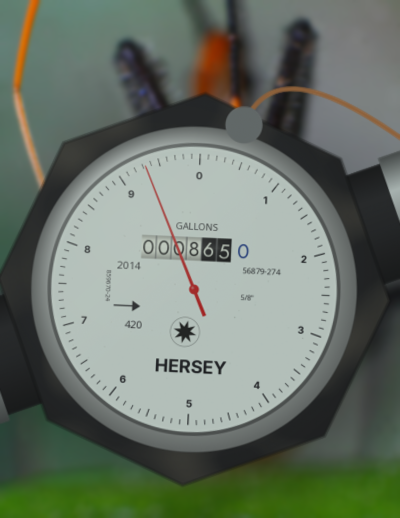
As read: **8649.3** gal
